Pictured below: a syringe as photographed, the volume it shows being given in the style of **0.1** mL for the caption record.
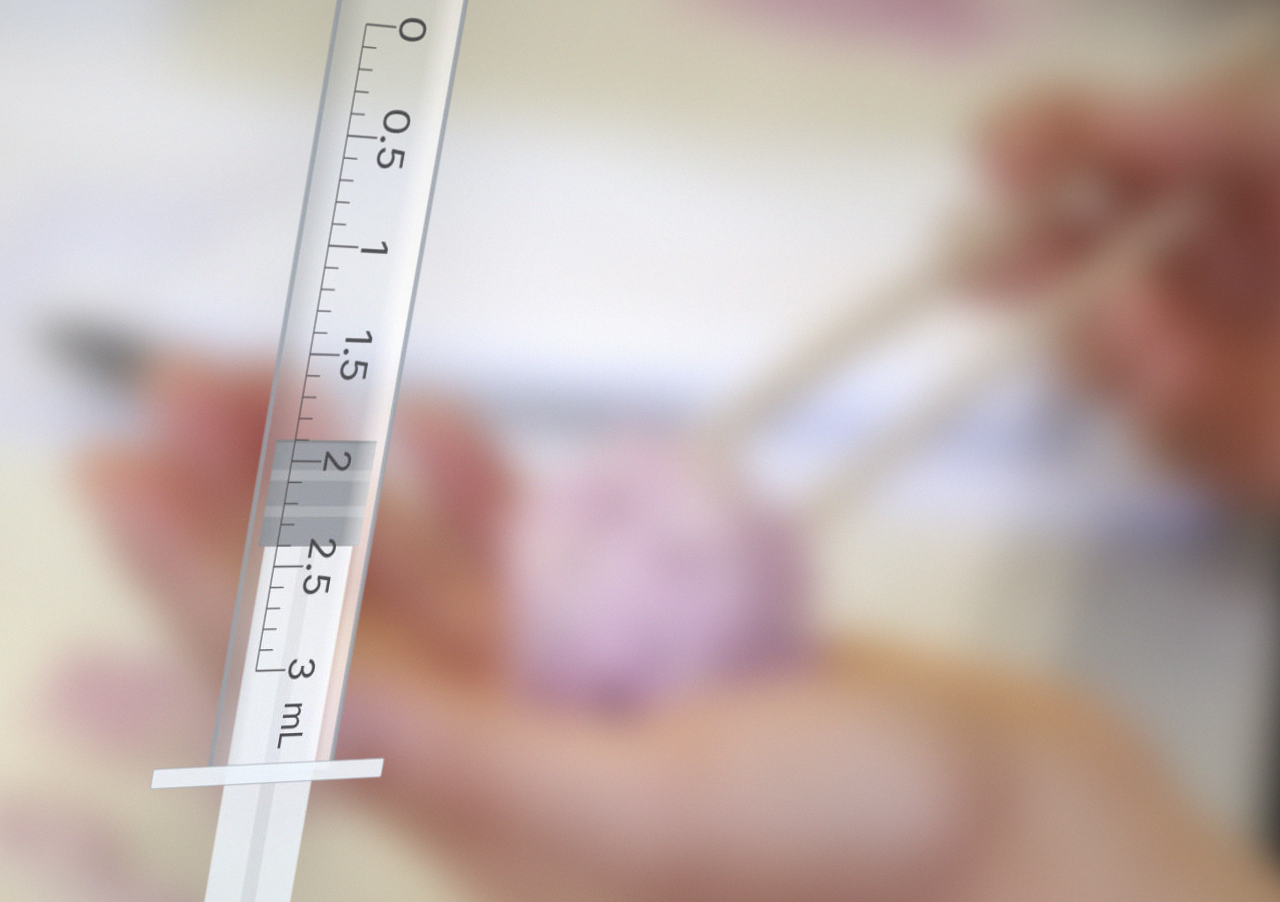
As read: **1.9** mL
